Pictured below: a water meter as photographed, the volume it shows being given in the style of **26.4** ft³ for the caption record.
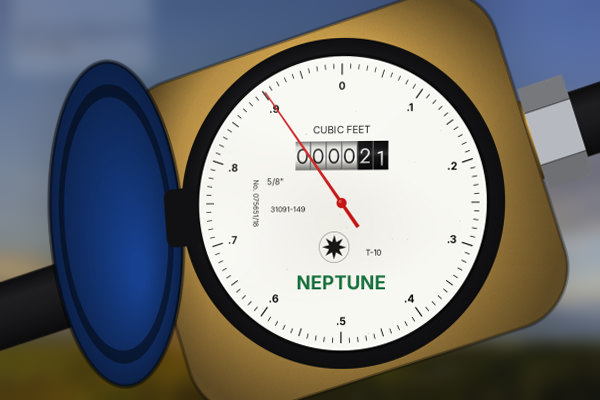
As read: **20.90** ft³
